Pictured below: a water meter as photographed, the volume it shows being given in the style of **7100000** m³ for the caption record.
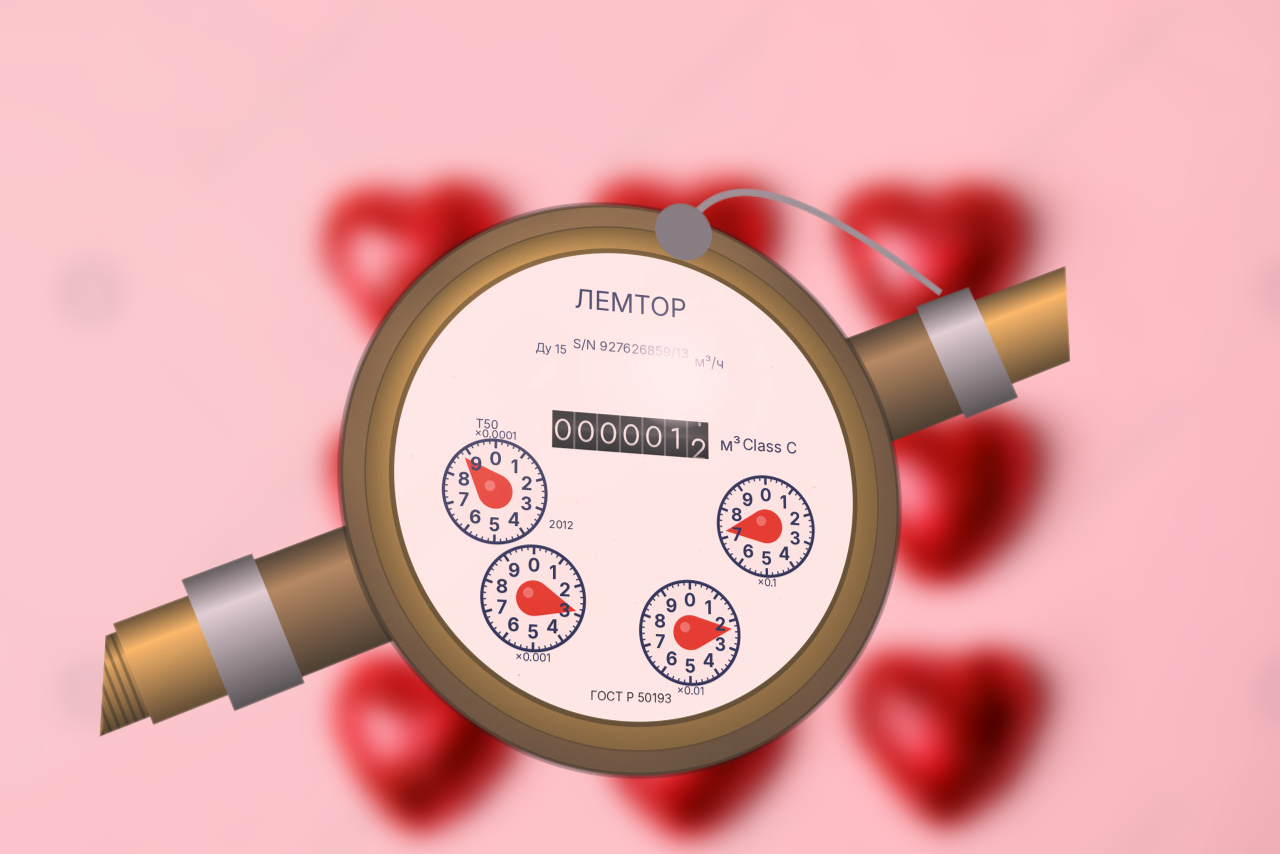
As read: **11.7228** m³
